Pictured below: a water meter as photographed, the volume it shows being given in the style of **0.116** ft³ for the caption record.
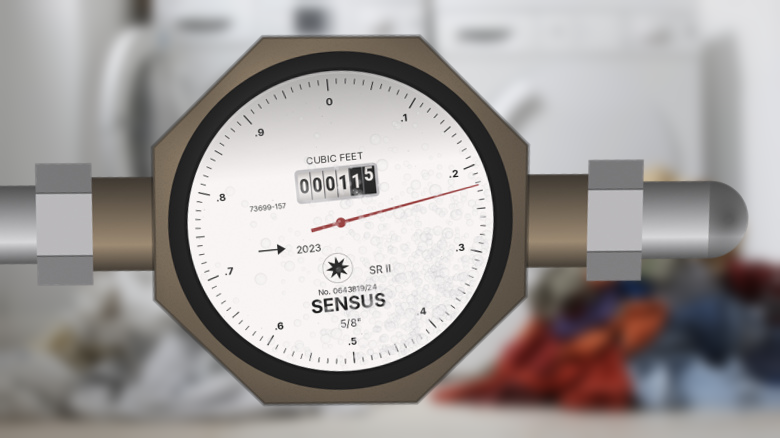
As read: **115.22** ft³
